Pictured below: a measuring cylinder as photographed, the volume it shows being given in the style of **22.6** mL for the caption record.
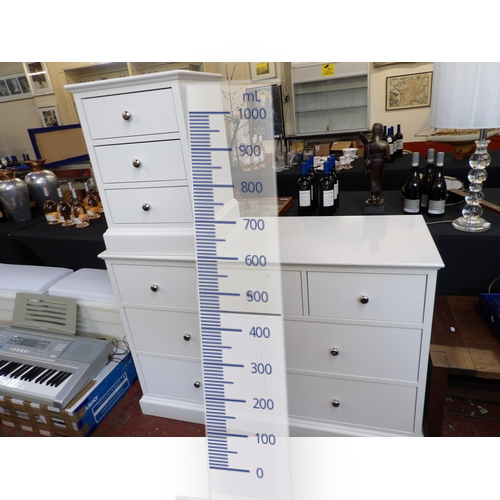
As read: **450** mL
